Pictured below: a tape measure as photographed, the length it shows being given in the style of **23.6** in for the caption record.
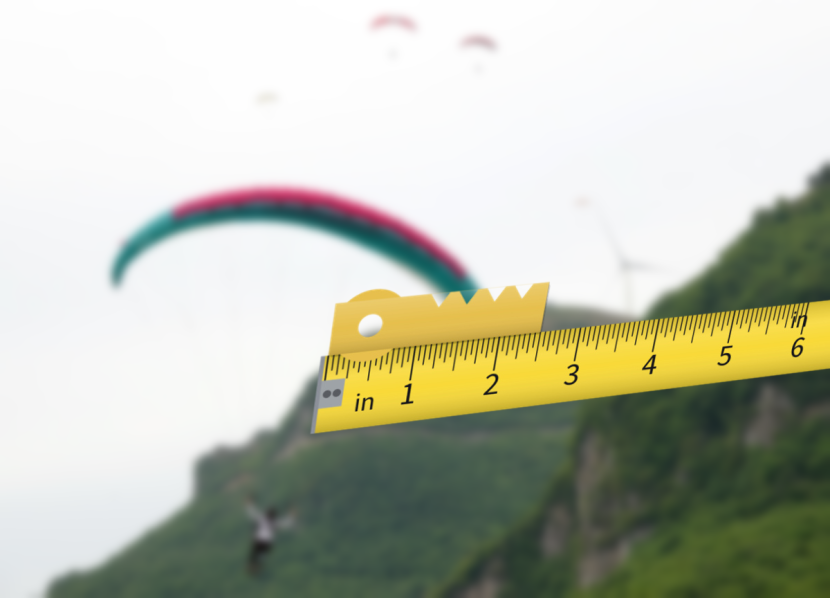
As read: **2.5** in
